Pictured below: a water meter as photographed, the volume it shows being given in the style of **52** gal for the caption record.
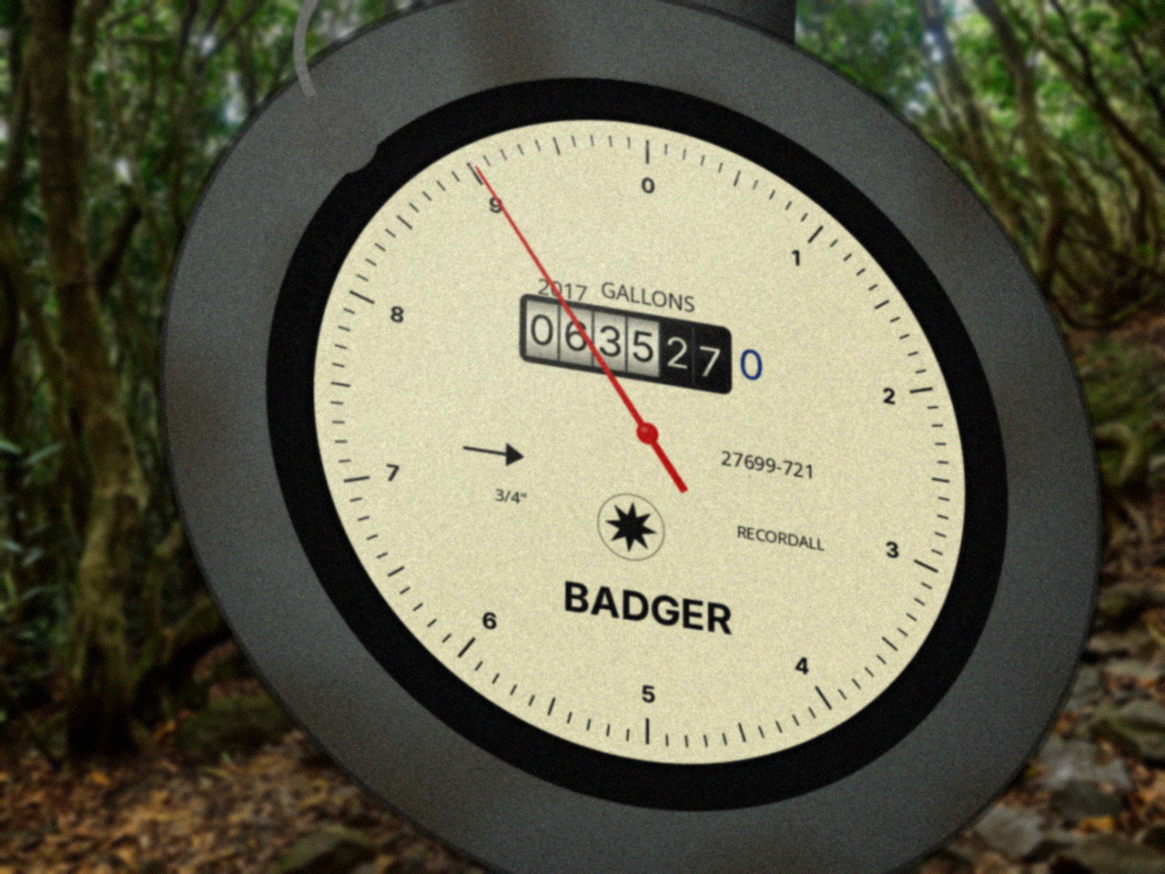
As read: **635269.0** gal
